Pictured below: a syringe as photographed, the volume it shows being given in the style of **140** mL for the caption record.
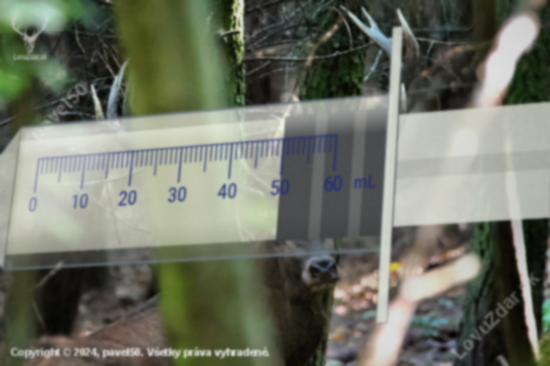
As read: **50** mL
